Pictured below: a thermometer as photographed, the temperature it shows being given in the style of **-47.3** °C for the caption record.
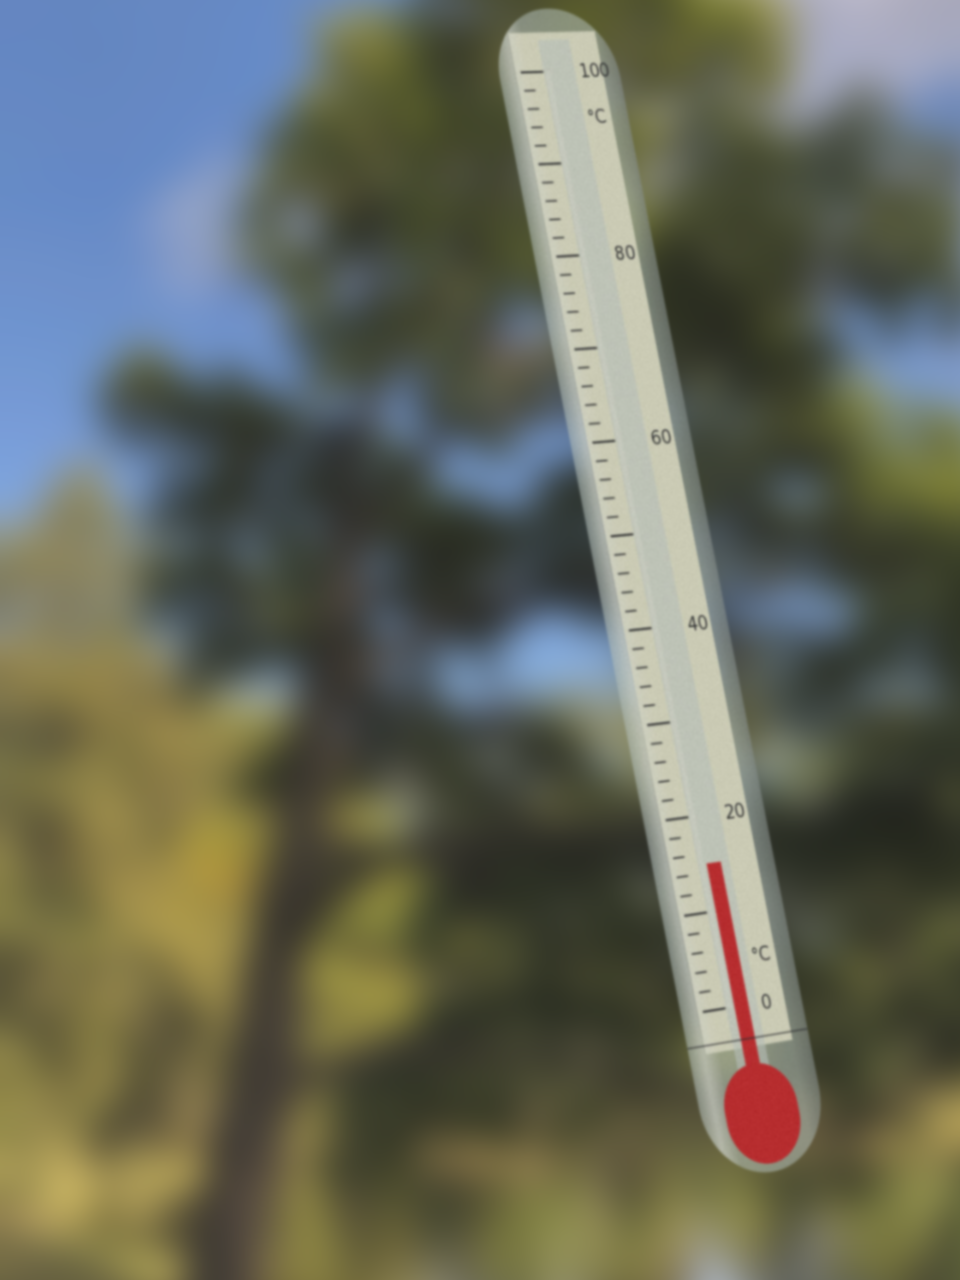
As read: **15** °C
